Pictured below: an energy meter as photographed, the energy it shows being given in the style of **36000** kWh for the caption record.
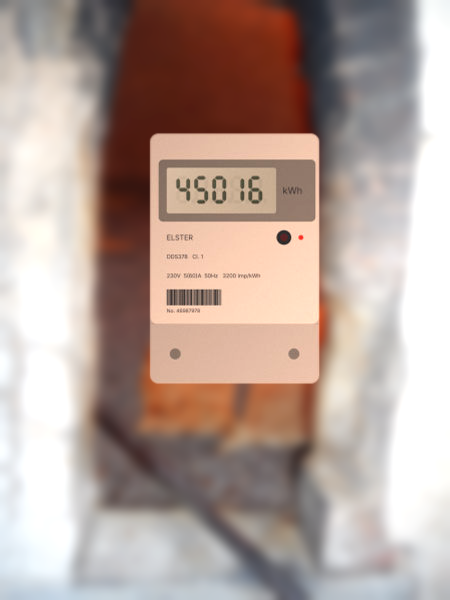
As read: **45016** kWh
